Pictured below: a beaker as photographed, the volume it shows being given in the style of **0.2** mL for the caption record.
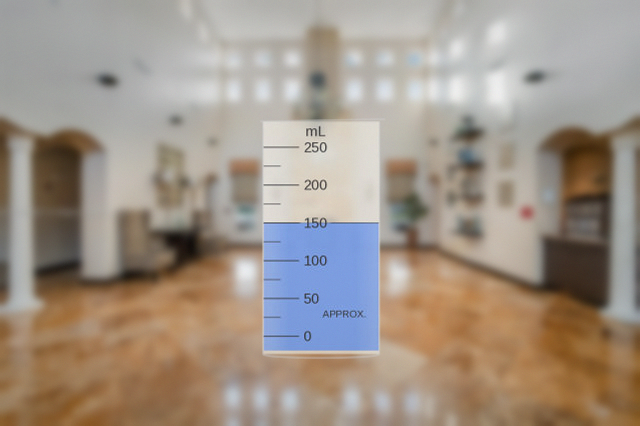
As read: **150** mL
